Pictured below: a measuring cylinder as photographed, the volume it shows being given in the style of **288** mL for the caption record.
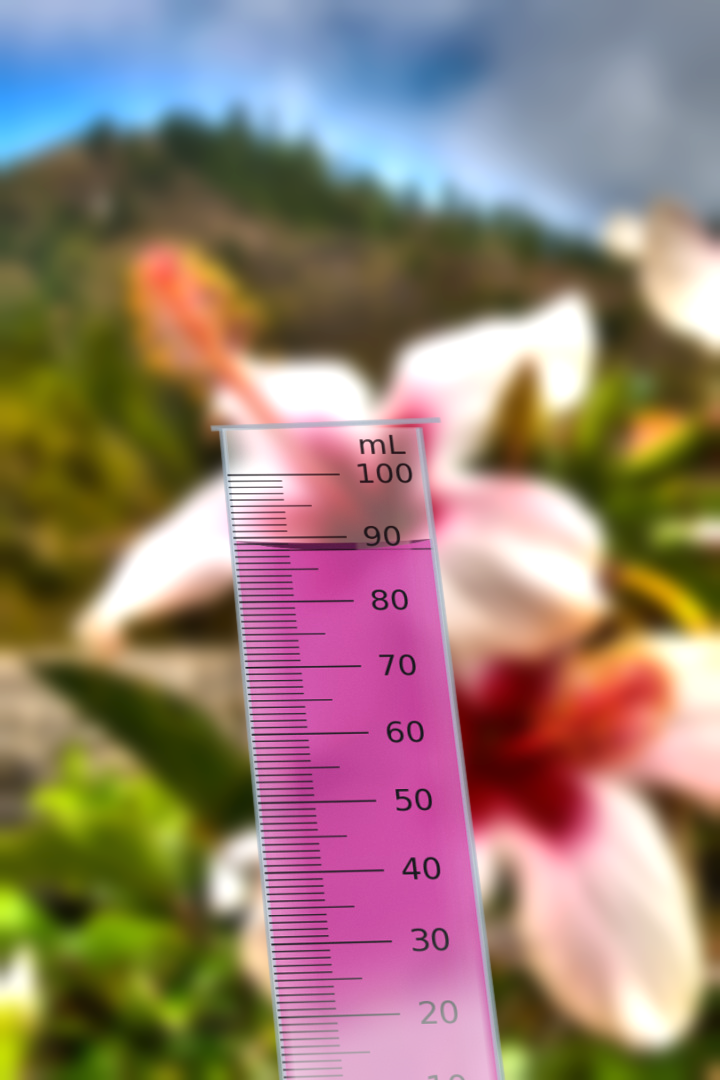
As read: **88** mL
